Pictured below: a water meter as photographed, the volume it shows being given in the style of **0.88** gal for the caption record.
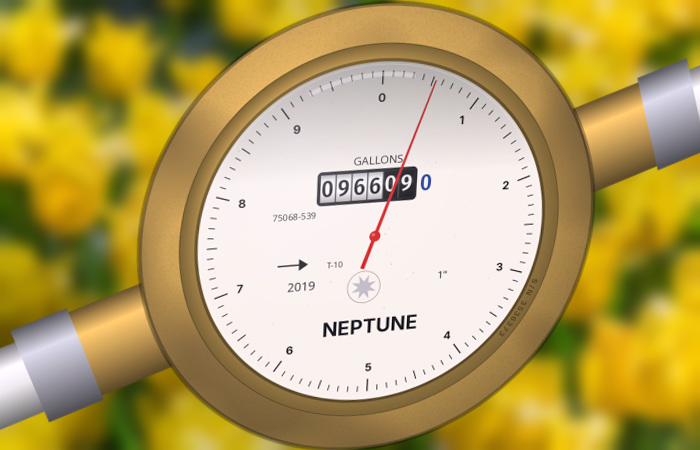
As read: **966090.5** gal
